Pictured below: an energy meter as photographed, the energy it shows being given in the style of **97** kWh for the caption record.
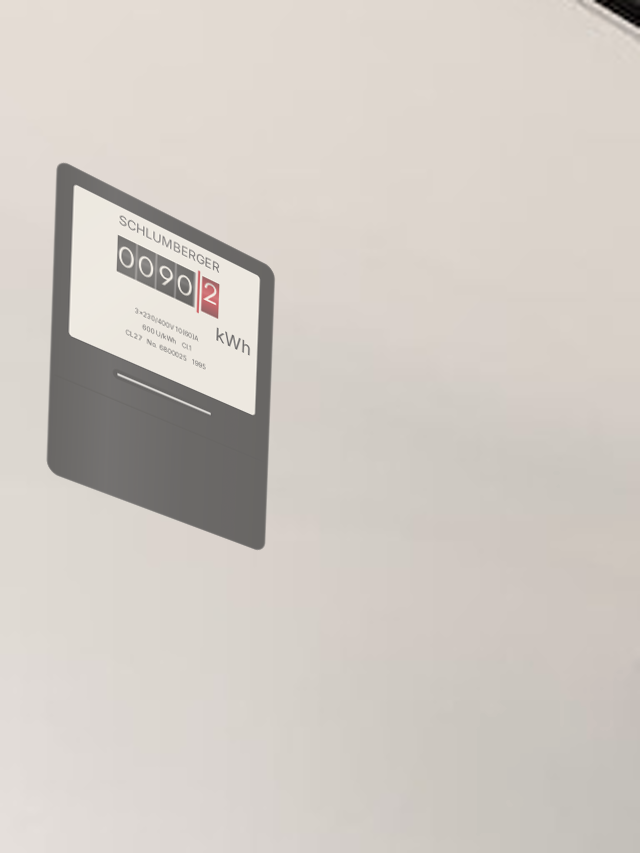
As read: **90.2** kWh
